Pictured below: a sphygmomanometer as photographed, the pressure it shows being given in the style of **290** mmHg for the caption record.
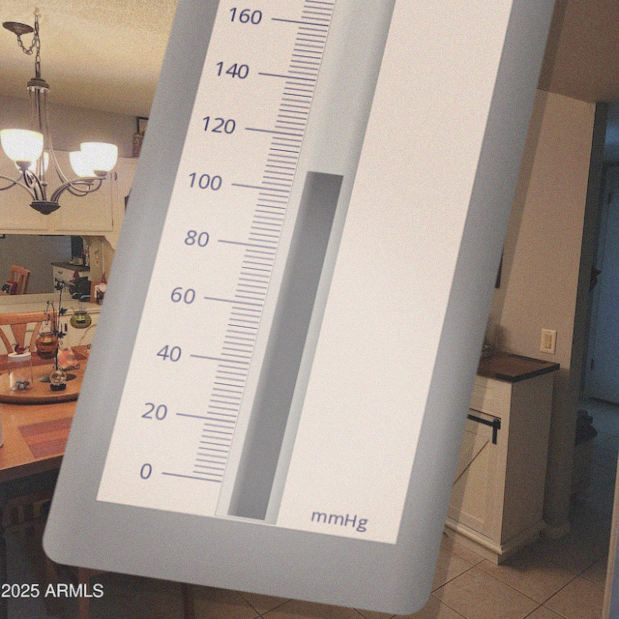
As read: **108** mmHg
